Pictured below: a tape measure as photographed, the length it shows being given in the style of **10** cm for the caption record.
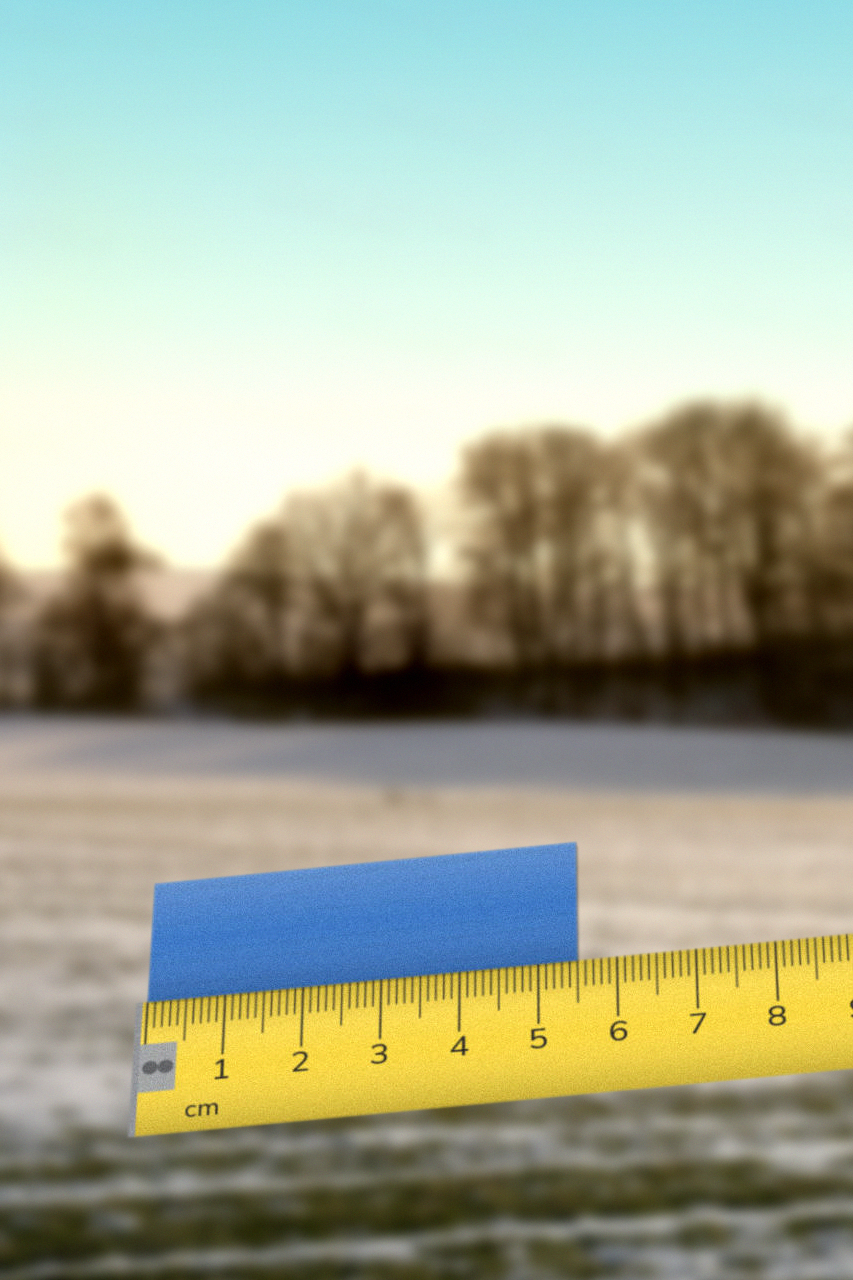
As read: **5.5** cm
